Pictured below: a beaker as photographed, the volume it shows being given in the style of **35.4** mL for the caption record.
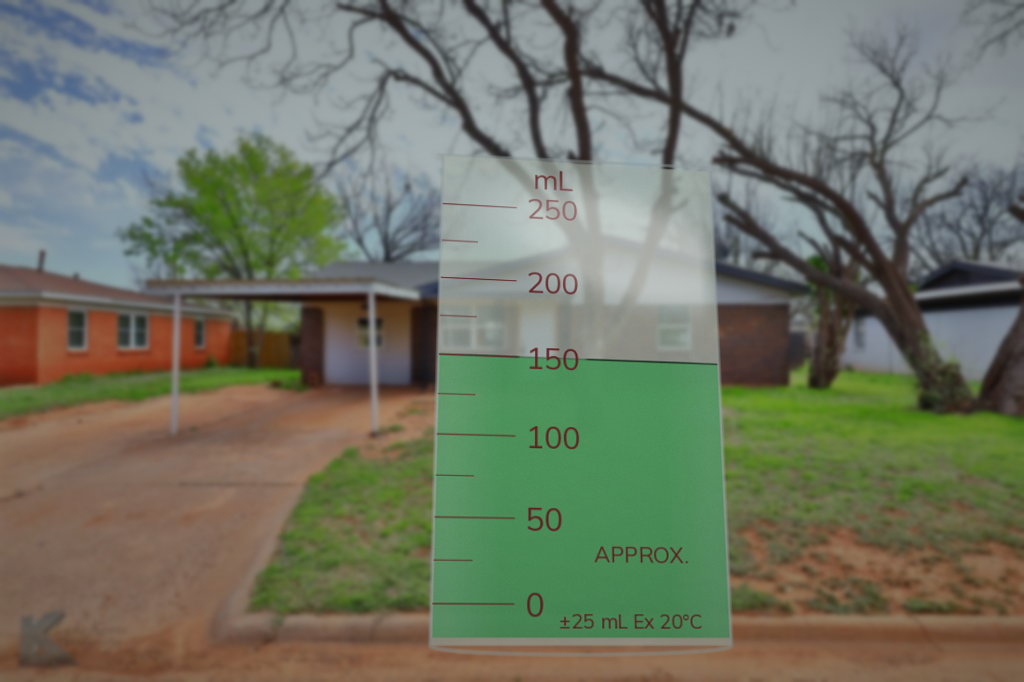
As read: **150** mL
